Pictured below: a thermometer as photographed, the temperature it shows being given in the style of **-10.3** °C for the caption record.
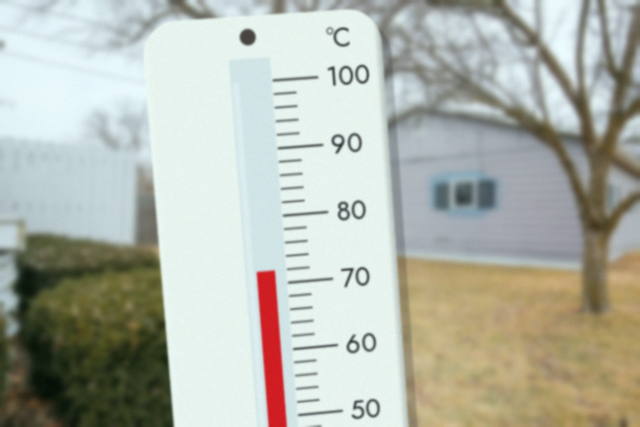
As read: **72** °C
